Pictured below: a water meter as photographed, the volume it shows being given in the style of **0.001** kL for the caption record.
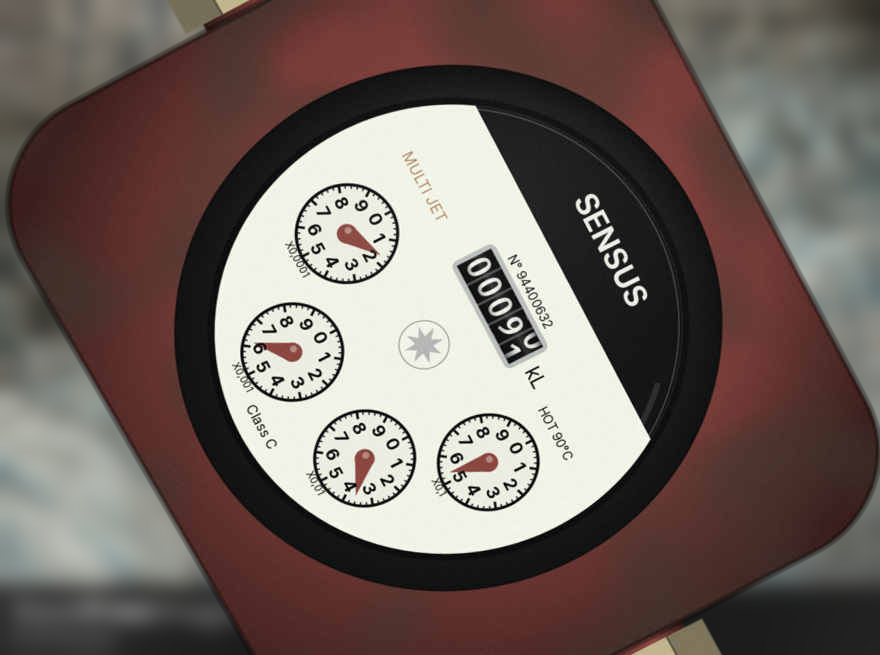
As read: **90.5361** kL
